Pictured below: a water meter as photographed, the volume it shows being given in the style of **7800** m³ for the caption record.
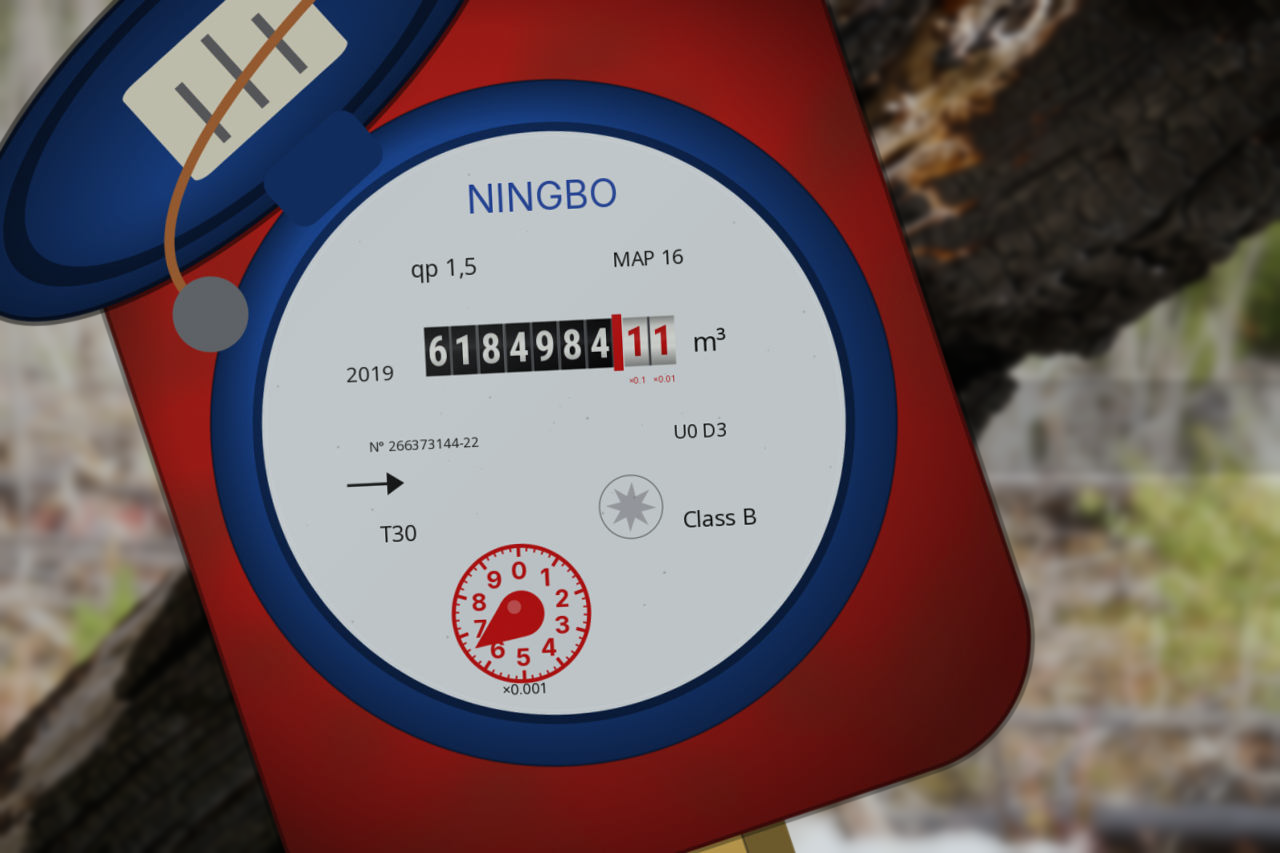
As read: **6184984.116** m³
